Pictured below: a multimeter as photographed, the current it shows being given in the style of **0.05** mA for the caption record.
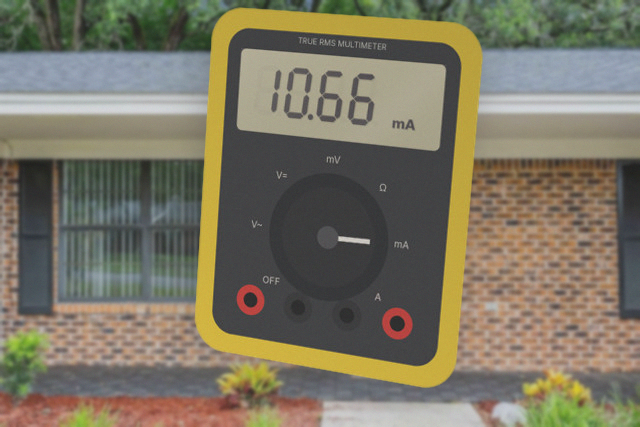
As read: **10.66** mA
